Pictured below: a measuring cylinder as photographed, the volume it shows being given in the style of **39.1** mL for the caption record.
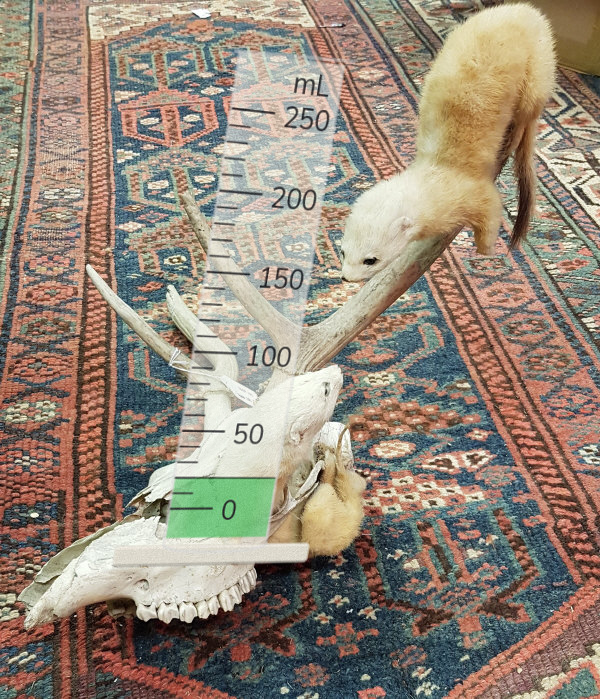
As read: **20** mL
